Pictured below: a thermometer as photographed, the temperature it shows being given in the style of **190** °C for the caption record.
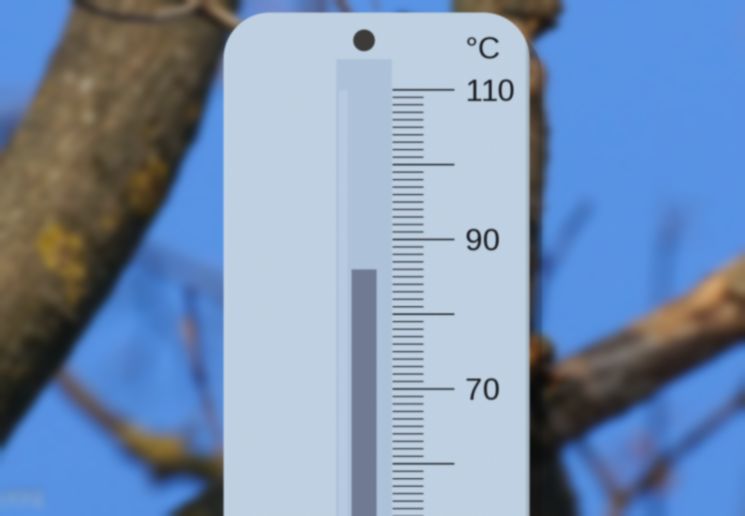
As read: **86** °C
